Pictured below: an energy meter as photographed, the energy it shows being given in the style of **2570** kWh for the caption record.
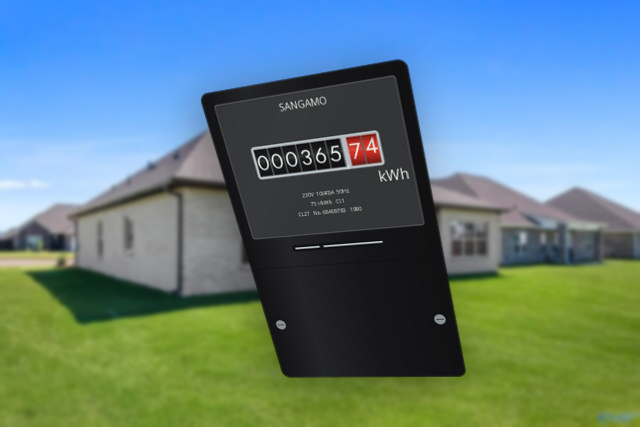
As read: **365.74** kWh
